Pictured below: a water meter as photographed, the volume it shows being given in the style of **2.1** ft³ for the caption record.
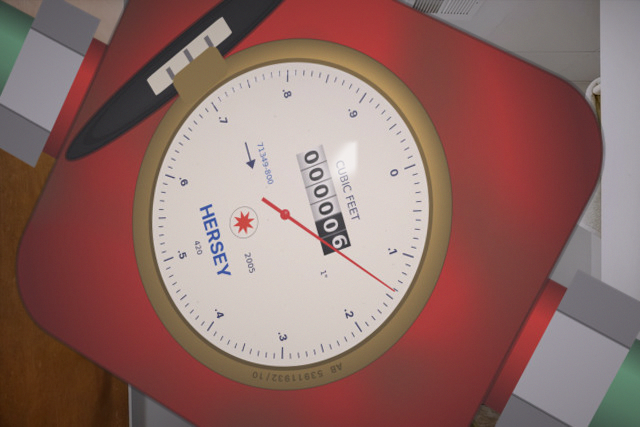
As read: **6.14** ft³
